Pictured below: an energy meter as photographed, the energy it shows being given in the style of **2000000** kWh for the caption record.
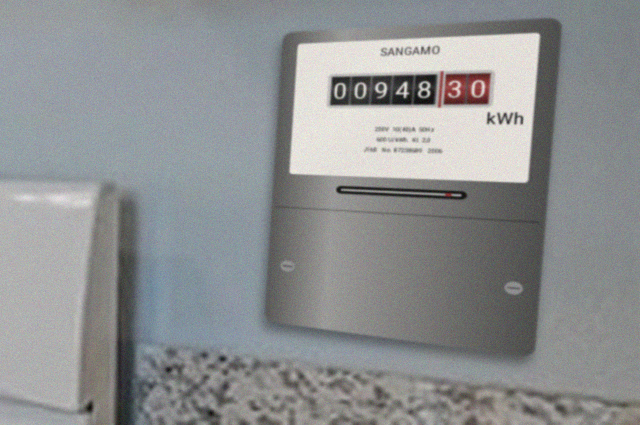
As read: **948.30** kWh
